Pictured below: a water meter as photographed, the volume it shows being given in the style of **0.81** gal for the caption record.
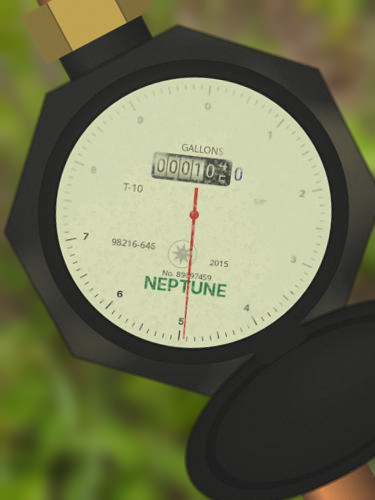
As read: **1044.9** gal
